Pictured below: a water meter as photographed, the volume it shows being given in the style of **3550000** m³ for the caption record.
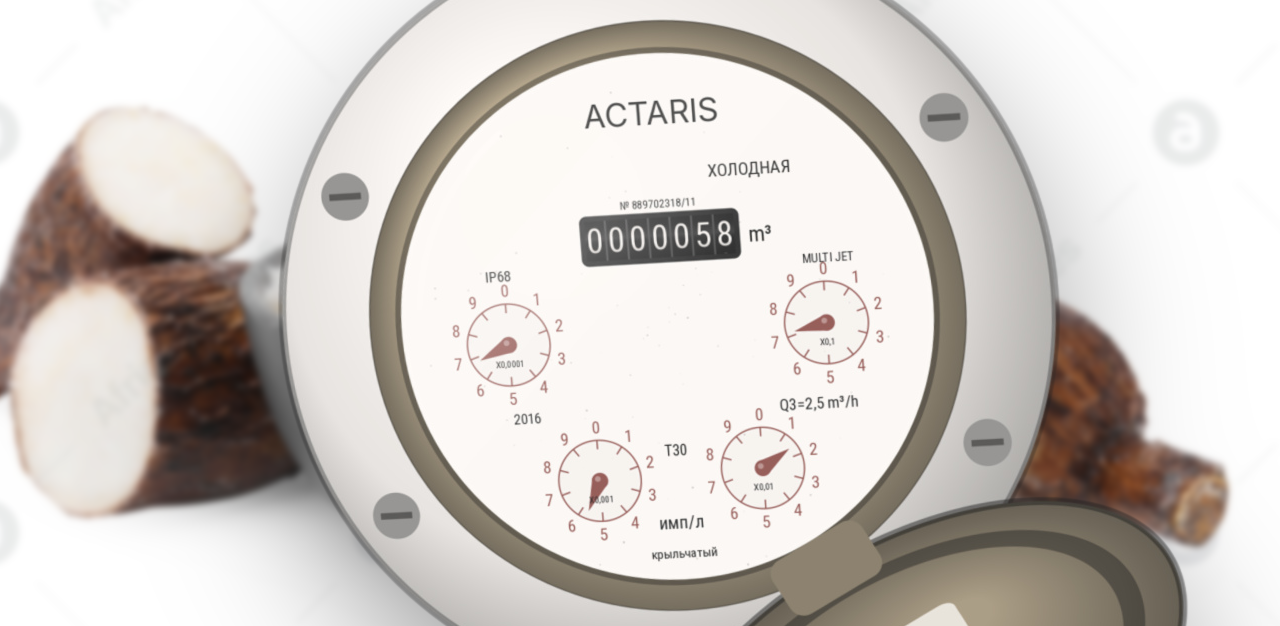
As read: **58.7156** m³
